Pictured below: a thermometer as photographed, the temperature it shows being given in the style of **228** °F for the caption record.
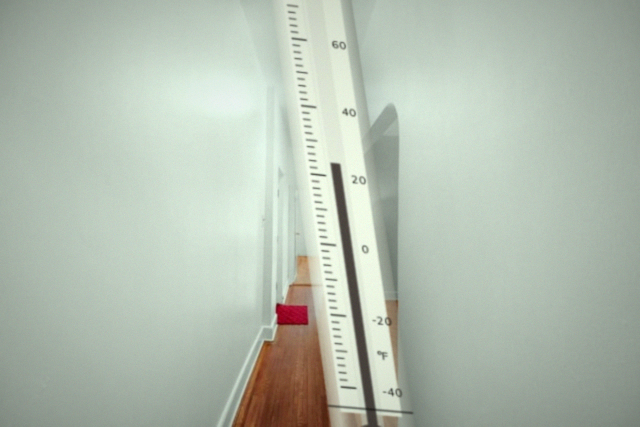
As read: **24** °F
